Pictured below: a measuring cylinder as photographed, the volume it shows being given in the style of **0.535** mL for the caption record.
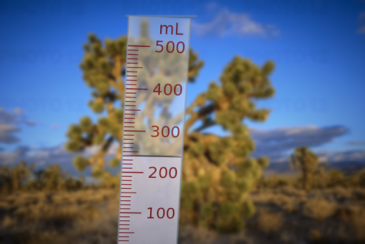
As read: **240** mL
